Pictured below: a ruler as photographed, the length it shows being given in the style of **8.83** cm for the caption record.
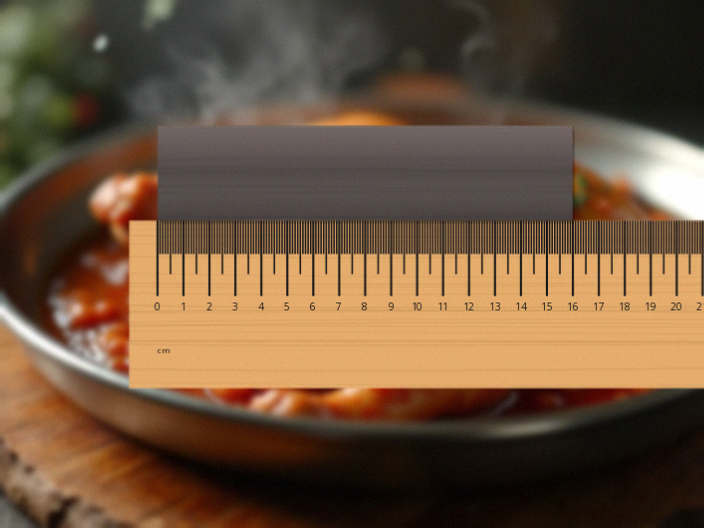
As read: **16** cm
